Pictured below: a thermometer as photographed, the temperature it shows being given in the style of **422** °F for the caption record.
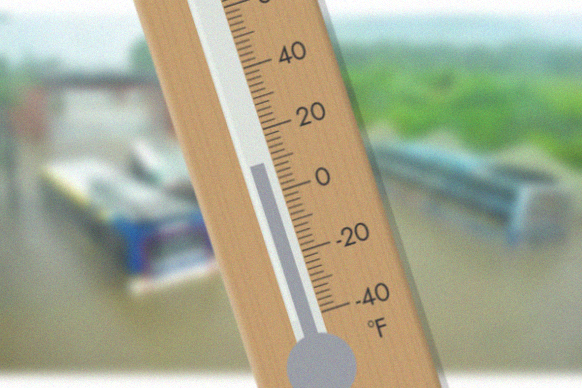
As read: **10** °F
